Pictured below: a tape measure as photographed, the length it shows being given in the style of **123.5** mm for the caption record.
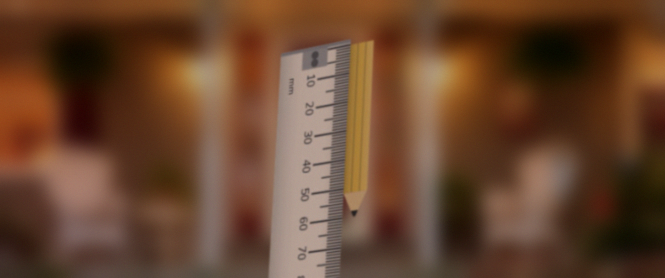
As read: **60** mm
